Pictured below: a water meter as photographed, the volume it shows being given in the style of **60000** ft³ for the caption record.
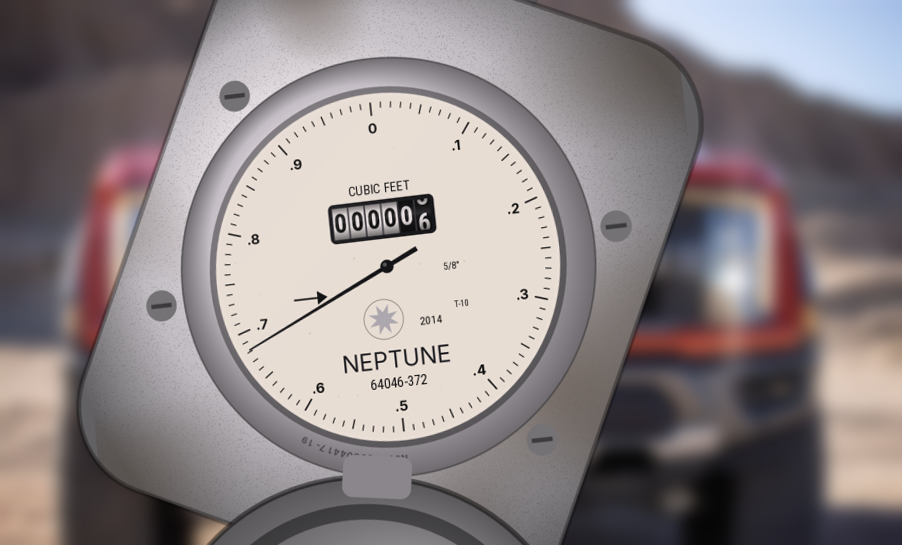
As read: **5.68** ft³
